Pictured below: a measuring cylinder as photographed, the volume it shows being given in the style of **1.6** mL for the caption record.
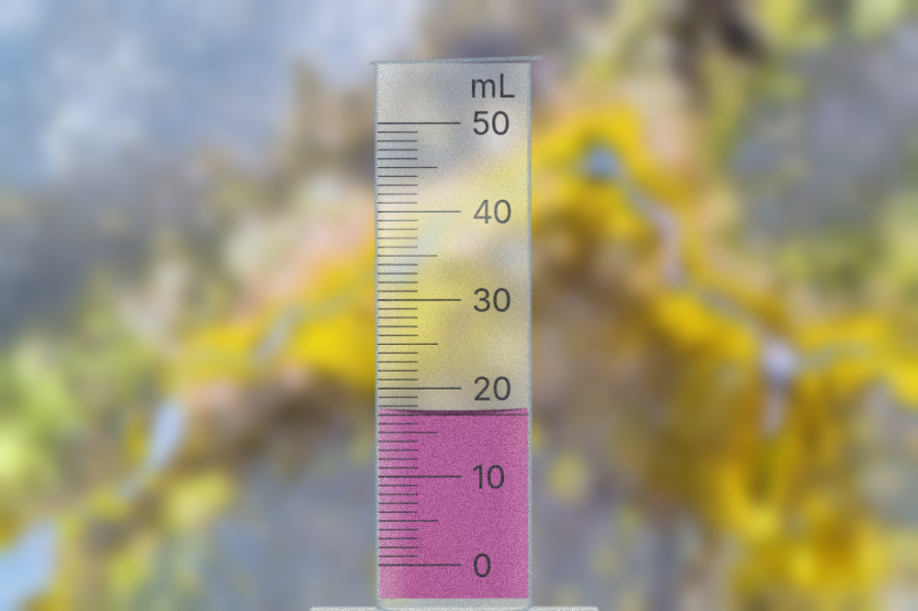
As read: **17** mL
